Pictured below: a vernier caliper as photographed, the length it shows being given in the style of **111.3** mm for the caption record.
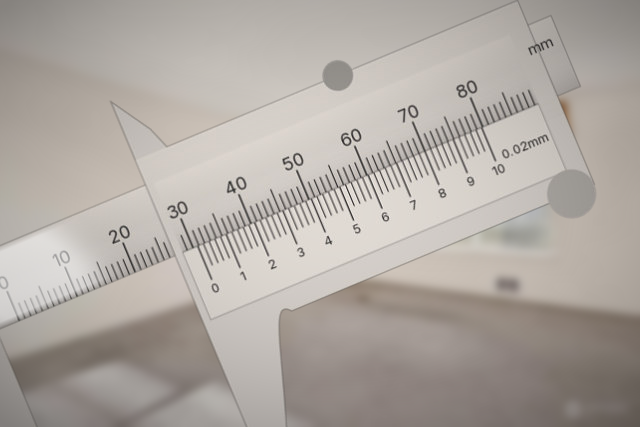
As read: **30.8** mm
